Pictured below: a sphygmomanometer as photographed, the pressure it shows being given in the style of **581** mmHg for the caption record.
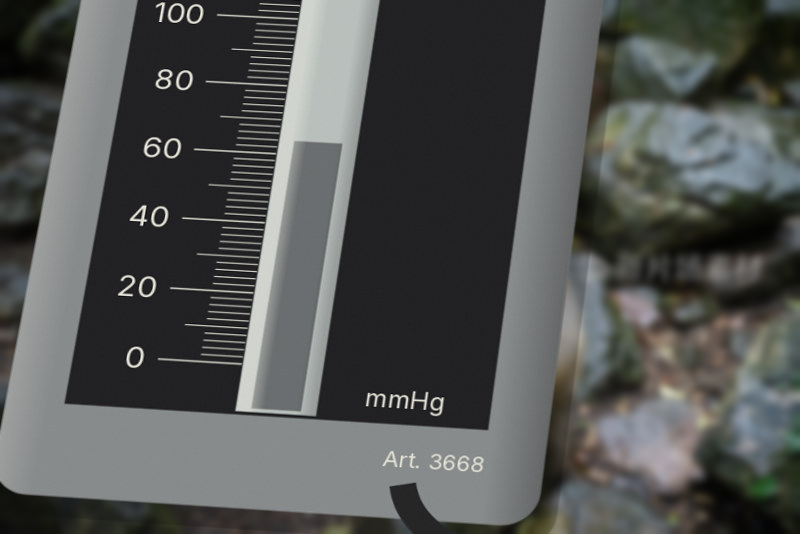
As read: **64** mmHg
